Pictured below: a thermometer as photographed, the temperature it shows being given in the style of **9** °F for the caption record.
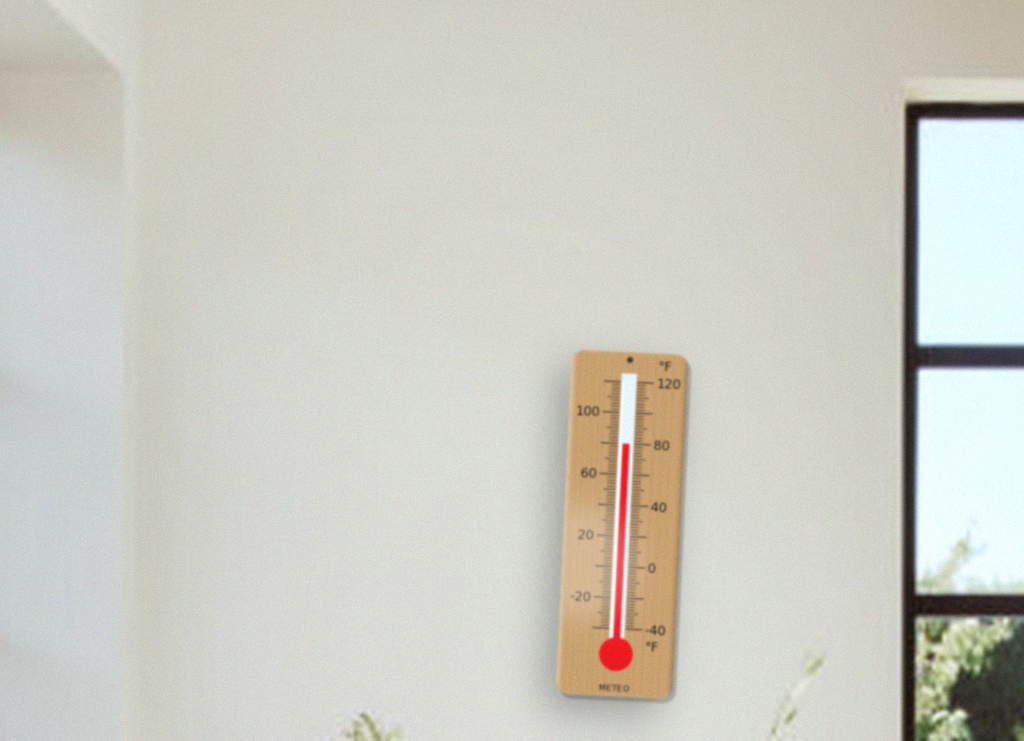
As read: **80** °F
